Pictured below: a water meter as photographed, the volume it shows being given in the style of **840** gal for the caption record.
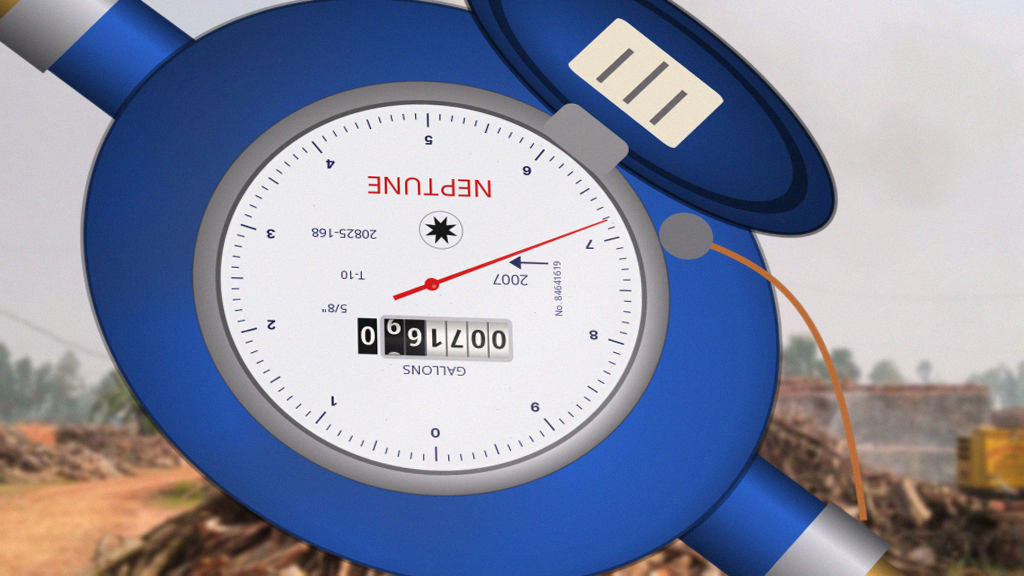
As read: **71686.8** gal
